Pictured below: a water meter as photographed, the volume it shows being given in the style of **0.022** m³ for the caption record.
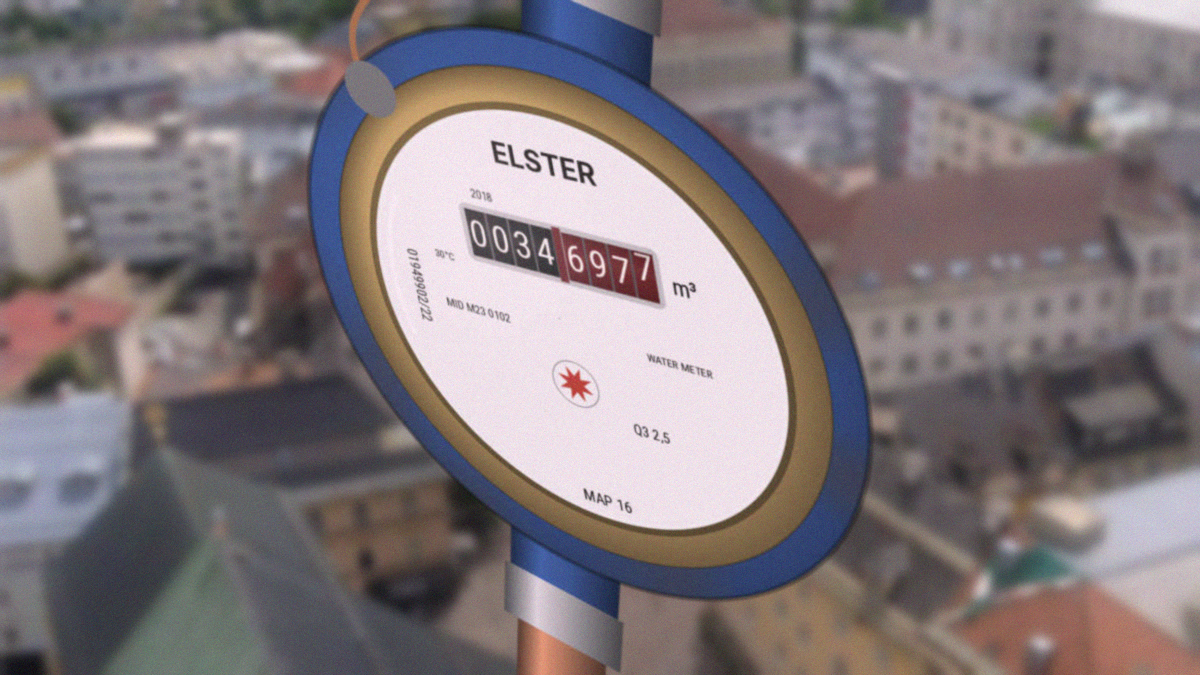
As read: **34.6977** m³
